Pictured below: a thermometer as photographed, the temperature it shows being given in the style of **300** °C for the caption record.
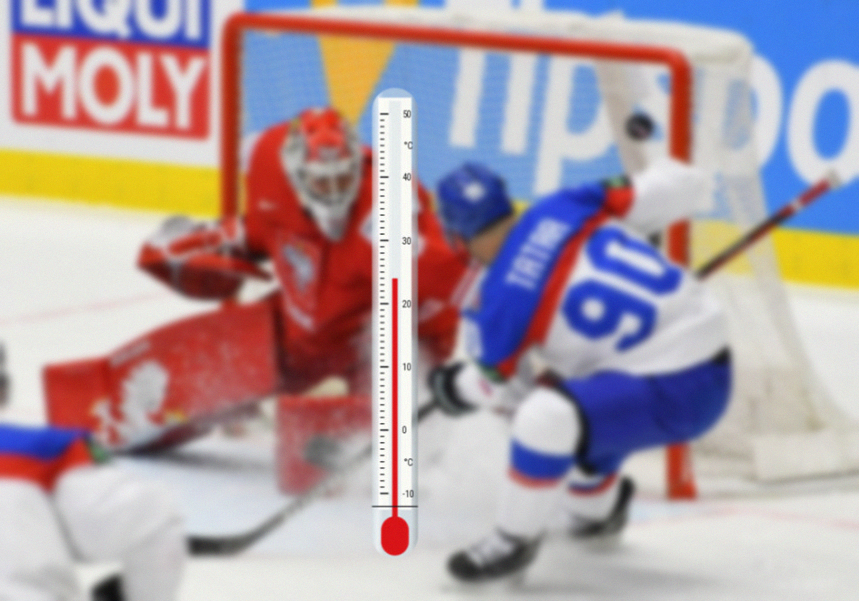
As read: **24** °C
